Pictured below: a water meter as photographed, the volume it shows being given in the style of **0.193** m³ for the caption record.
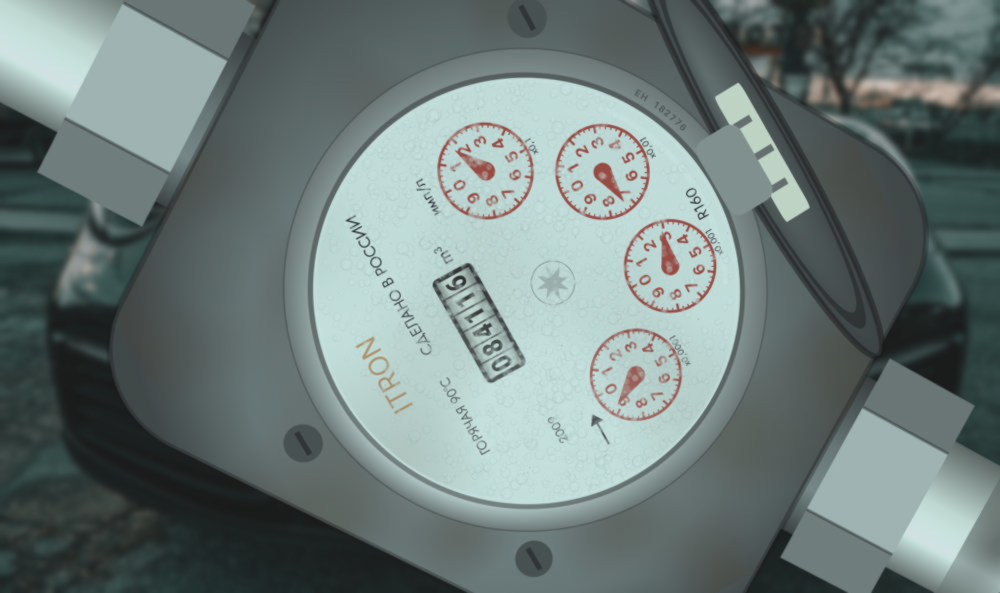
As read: **84116.1729** m³
